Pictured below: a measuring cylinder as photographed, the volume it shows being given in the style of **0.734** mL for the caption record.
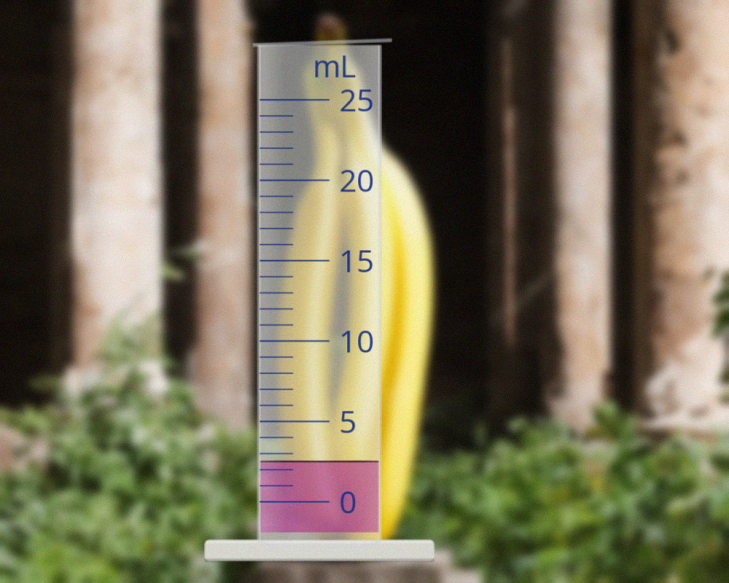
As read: **2.5** mL
